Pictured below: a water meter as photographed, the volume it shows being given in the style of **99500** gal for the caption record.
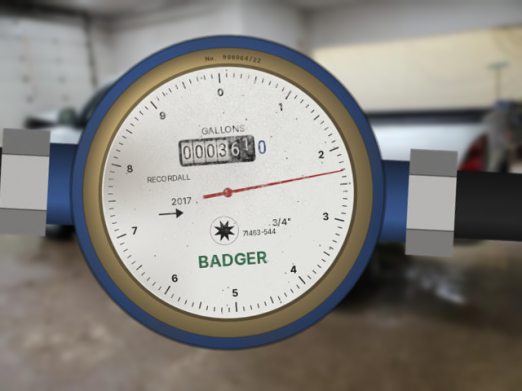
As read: **3612.3** gal
